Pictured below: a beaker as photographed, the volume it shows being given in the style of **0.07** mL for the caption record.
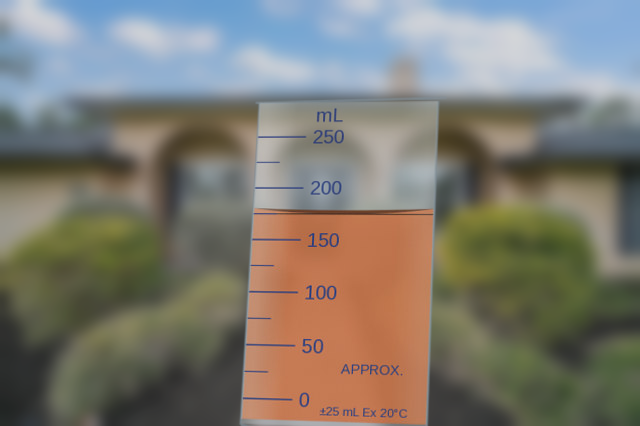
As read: **175** mL
